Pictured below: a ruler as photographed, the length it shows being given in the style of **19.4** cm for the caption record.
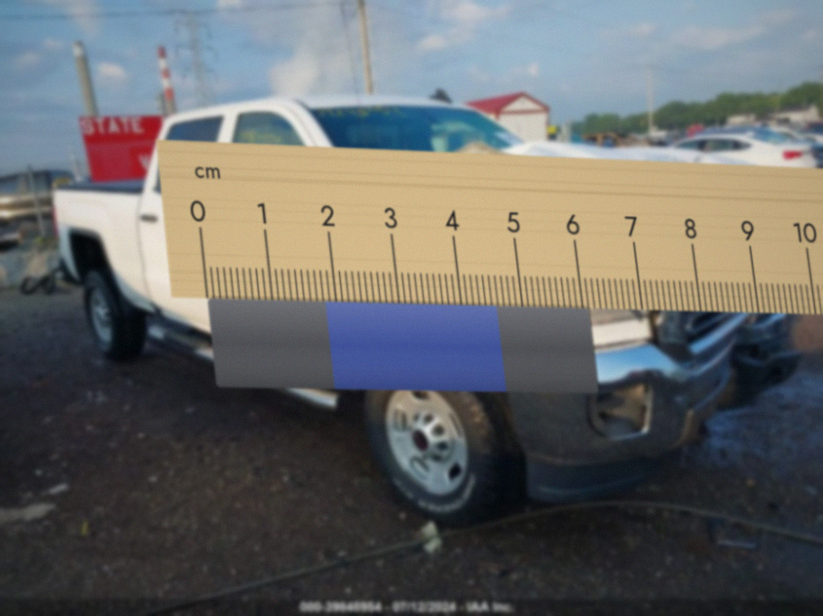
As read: **6.1** cm
